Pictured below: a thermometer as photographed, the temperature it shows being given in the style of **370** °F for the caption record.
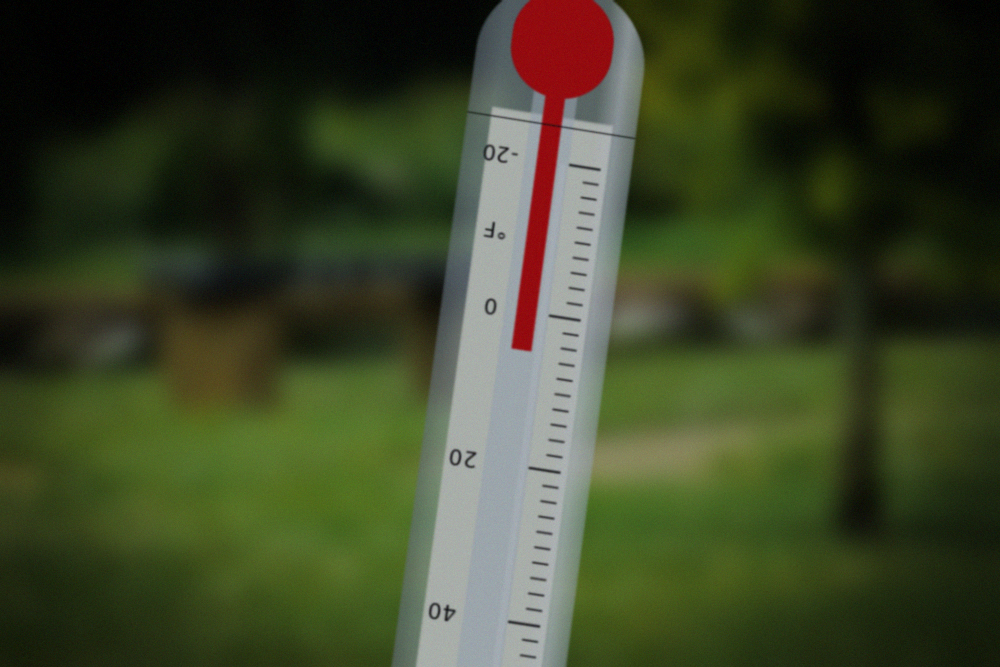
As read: **5** °F
